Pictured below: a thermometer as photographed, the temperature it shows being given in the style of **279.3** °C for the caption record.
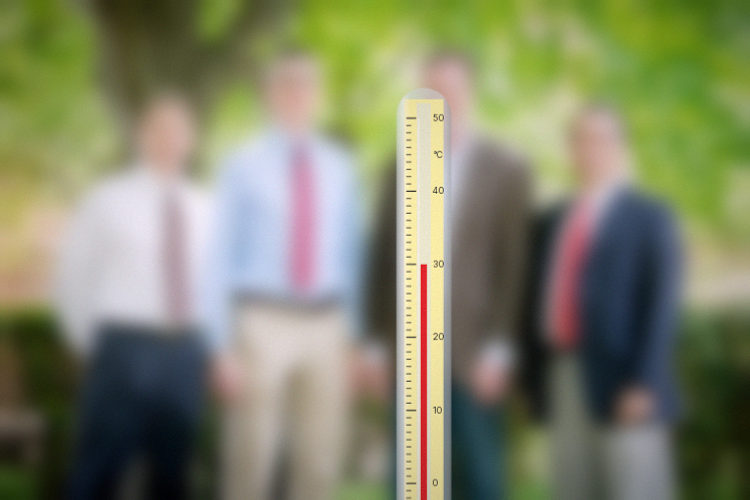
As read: **30** °C
